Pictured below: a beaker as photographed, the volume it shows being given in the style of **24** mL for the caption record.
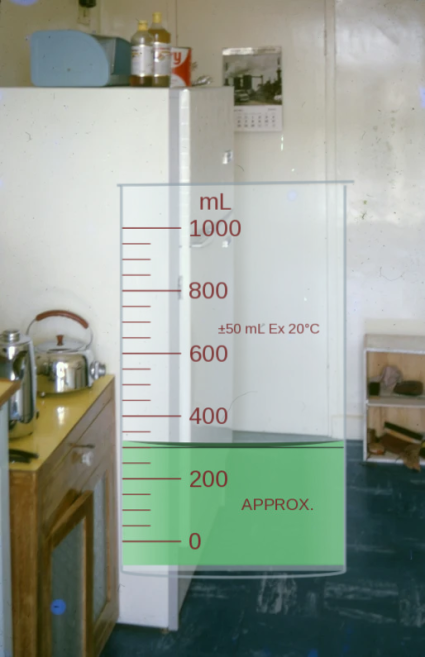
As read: **300** mL
